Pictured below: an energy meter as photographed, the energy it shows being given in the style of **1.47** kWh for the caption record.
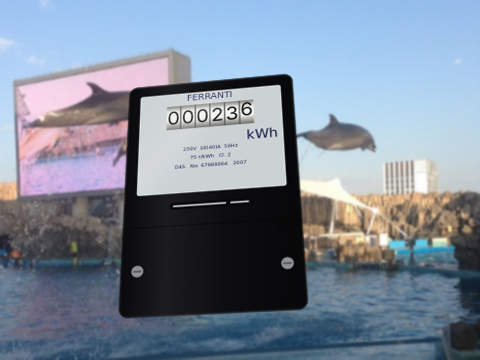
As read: **236** kWh
